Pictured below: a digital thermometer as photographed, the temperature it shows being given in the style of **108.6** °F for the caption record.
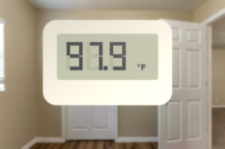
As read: **97.9** °F
